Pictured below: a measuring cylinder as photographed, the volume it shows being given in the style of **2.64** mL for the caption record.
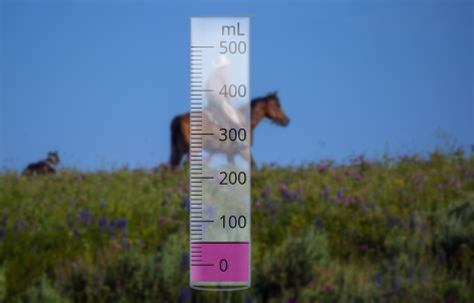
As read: **50** mL
